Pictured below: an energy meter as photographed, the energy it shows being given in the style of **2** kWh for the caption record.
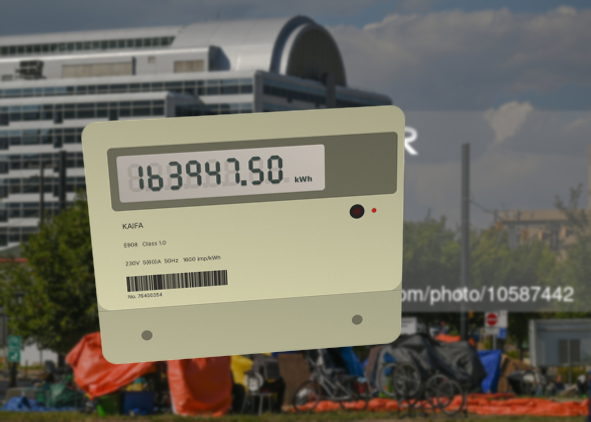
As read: **163947.50** kWh
